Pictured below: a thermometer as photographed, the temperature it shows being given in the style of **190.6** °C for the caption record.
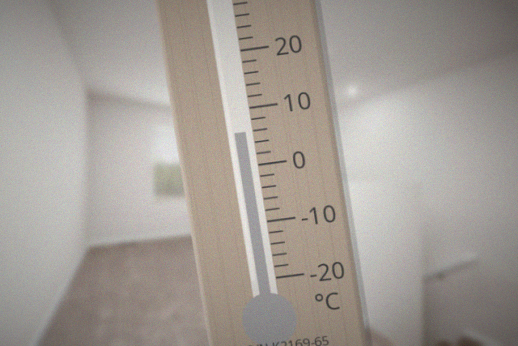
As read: **6** °C
